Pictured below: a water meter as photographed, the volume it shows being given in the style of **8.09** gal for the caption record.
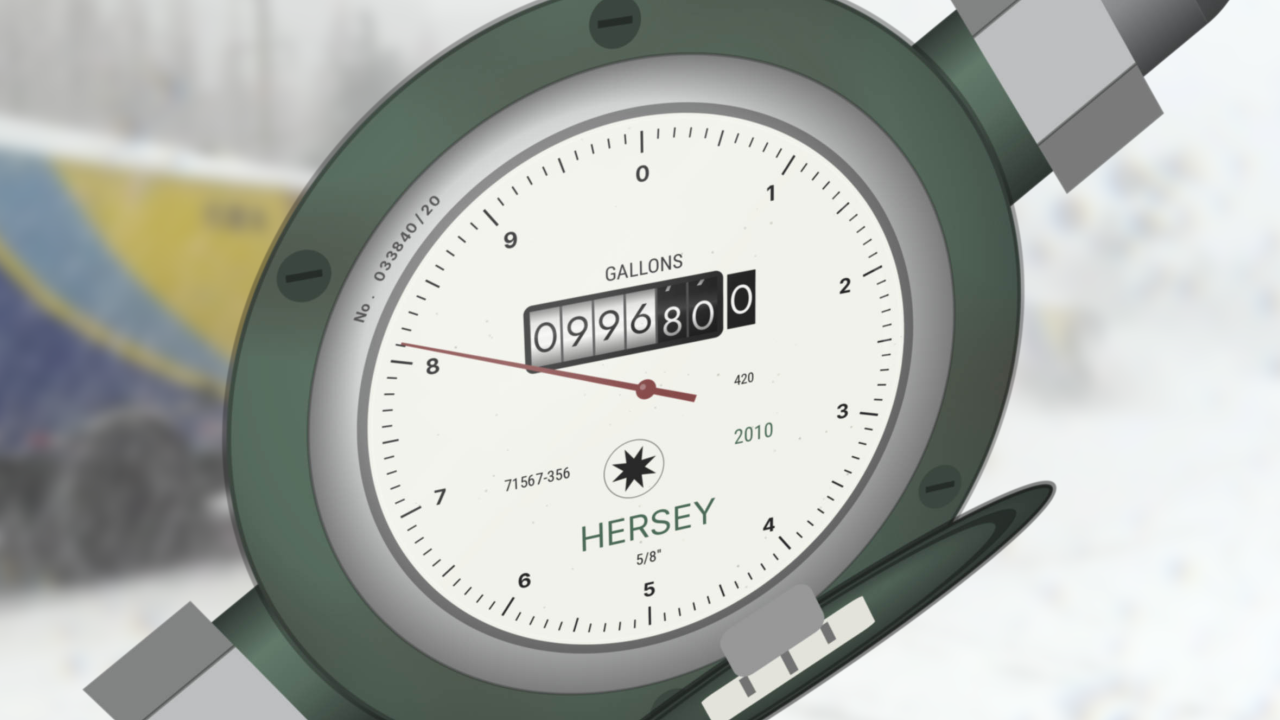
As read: **996798.1** gal
